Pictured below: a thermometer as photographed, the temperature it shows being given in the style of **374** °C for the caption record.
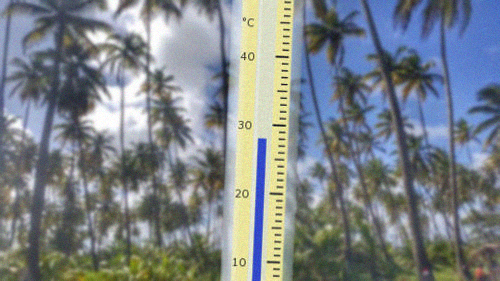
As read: **28** °C
